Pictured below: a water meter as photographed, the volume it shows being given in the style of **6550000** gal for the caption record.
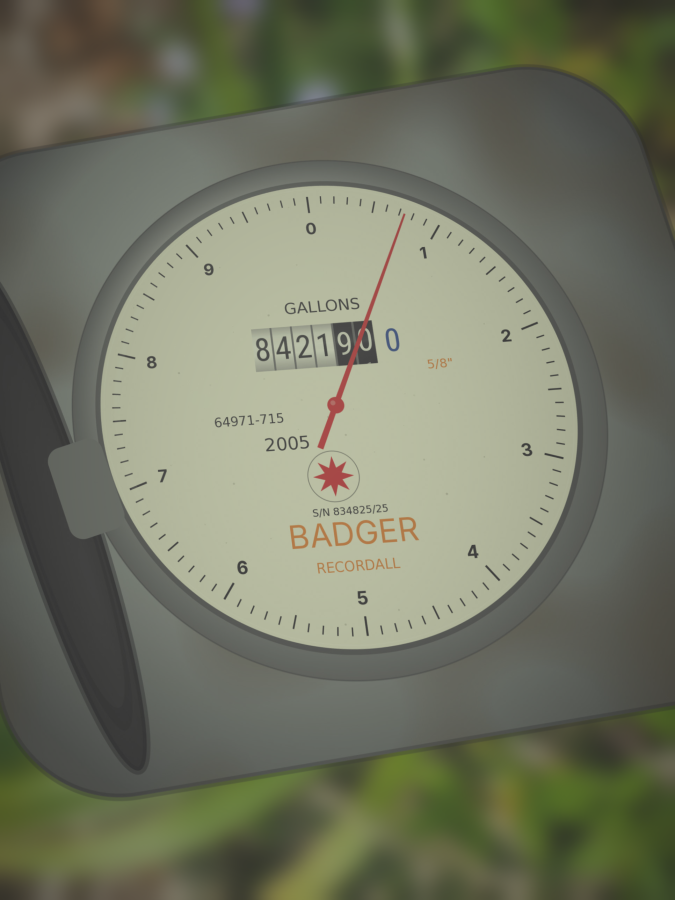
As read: **8421900.7** gal
